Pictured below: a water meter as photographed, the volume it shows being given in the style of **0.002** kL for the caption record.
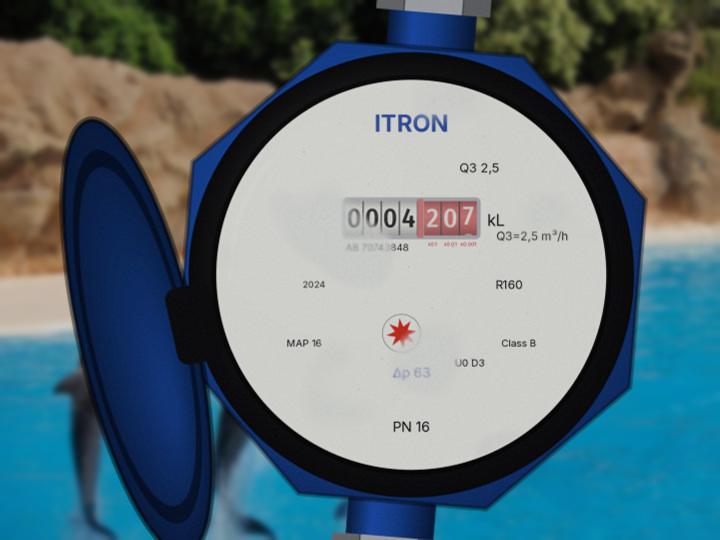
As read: **4.207** kL
